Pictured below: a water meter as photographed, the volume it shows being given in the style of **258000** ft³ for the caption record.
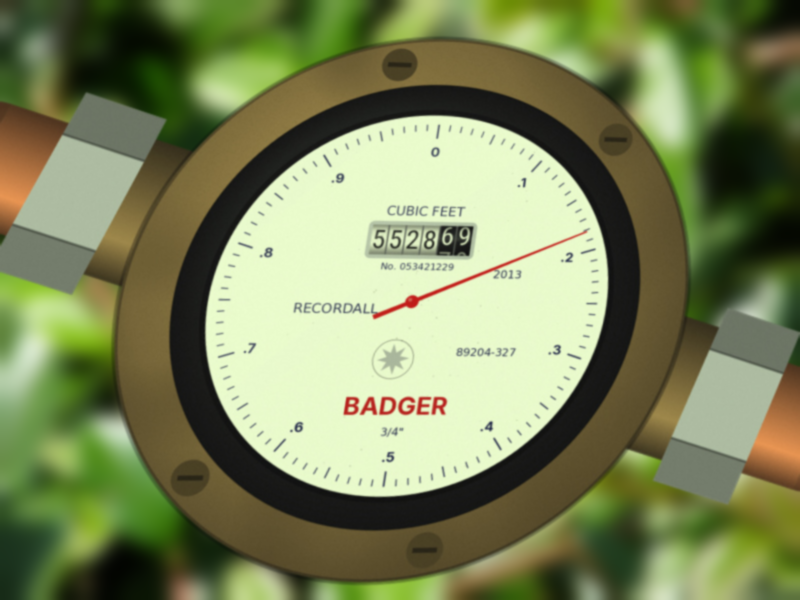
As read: **552869.18** ft³
